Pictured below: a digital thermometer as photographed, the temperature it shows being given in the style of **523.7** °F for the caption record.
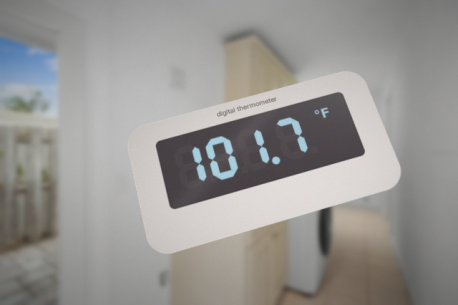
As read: **101.7** °F
